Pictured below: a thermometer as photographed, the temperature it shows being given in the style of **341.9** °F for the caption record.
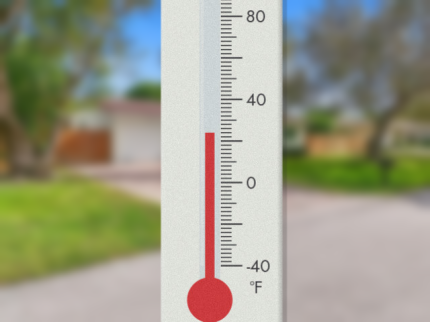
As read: **24** °F
